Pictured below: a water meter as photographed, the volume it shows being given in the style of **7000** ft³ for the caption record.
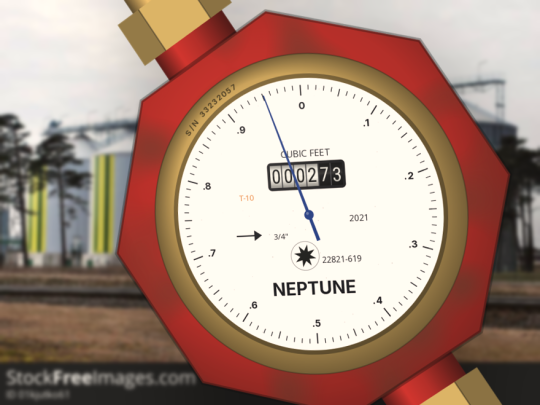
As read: **272.95** ft³
